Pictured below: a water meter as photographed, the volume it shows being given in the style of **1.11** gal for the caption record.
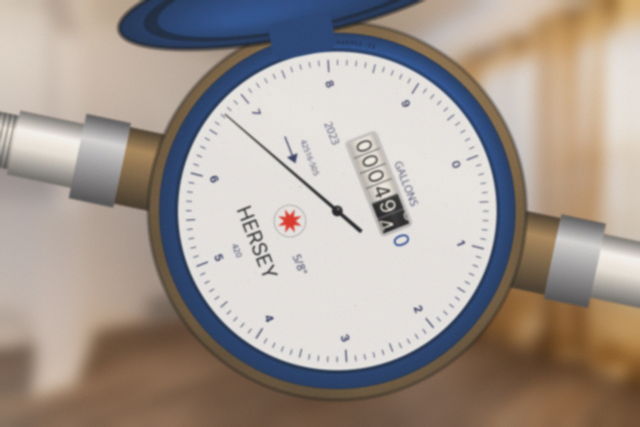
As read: **4936.7** gal
